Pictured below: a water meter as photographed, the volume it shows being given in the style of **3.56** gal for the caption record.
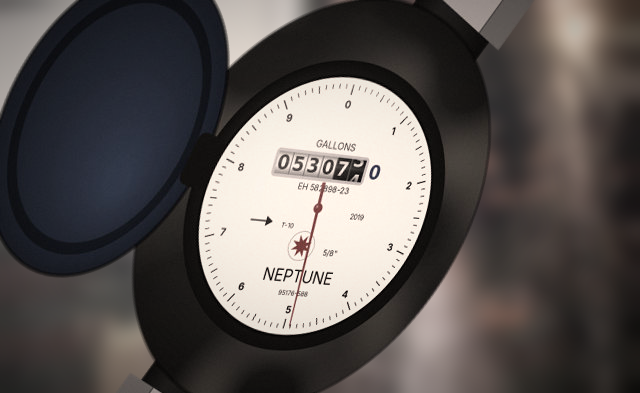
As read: **530734.9** gal
